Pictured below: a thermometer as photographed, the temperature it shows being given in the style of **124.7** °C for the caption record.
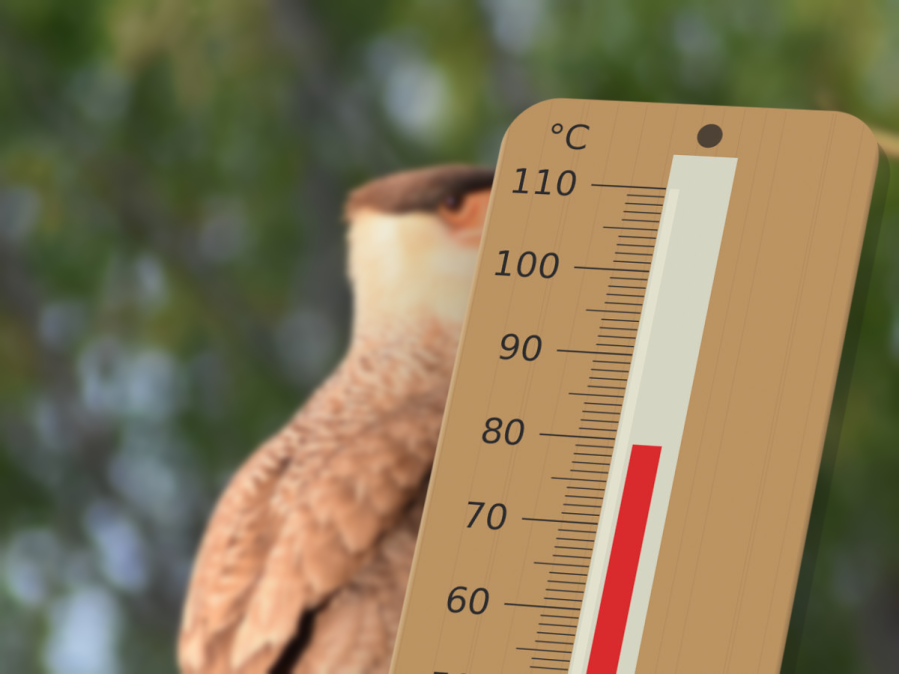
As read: **79.5** °C
